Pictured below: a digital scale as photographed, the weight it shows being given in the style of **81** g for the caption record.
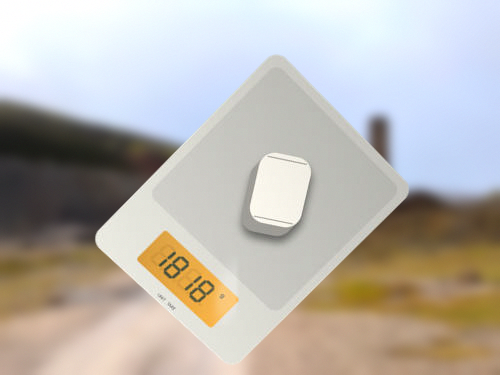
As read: **1818** g
